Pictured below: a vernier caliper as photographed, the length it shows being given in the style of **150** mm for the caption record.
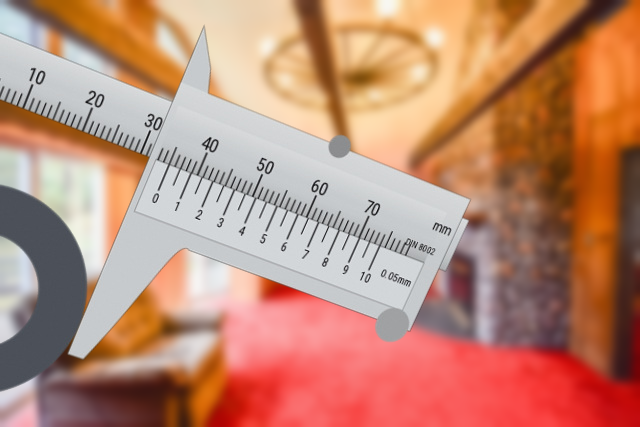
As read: **35.0** mm
